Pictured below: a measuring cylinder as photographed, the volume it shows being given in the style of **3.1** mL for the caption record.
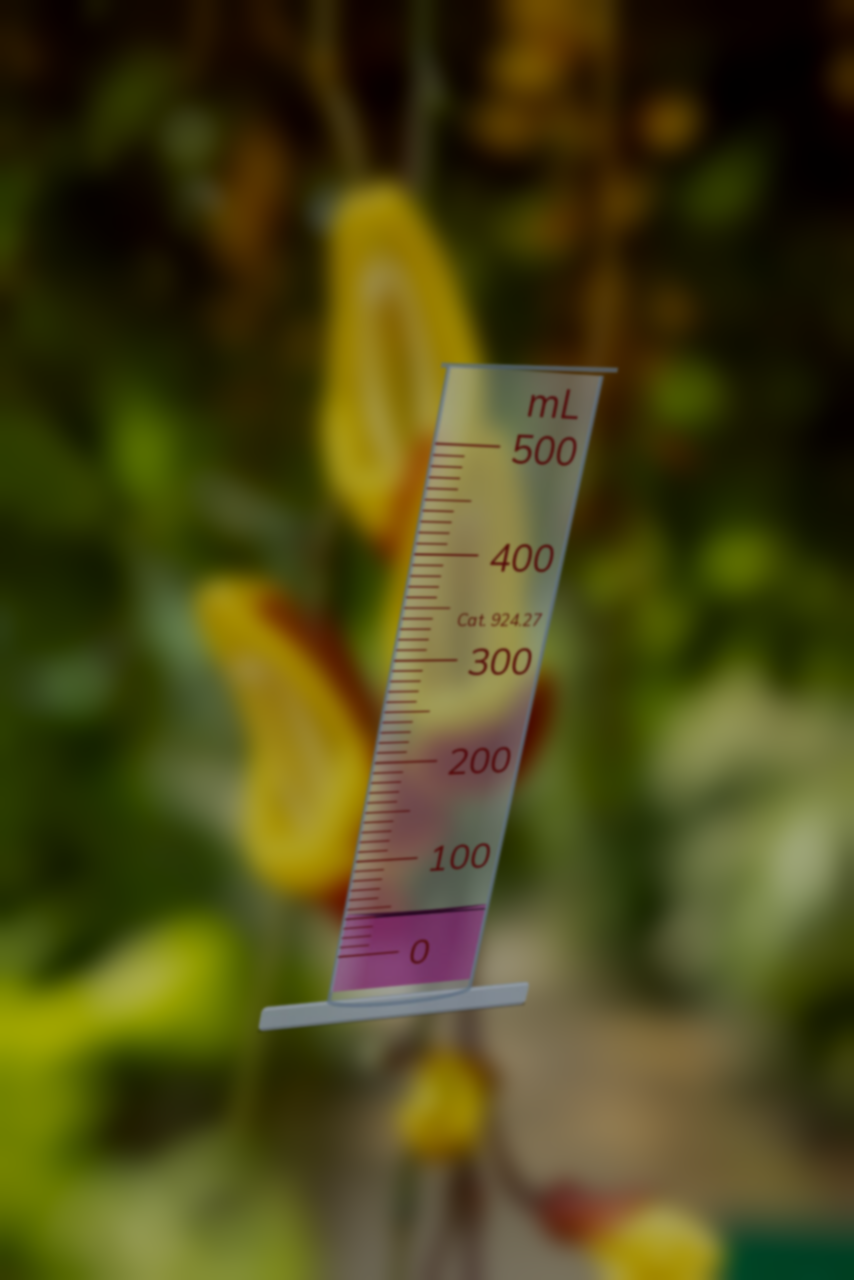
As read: **40** mL
